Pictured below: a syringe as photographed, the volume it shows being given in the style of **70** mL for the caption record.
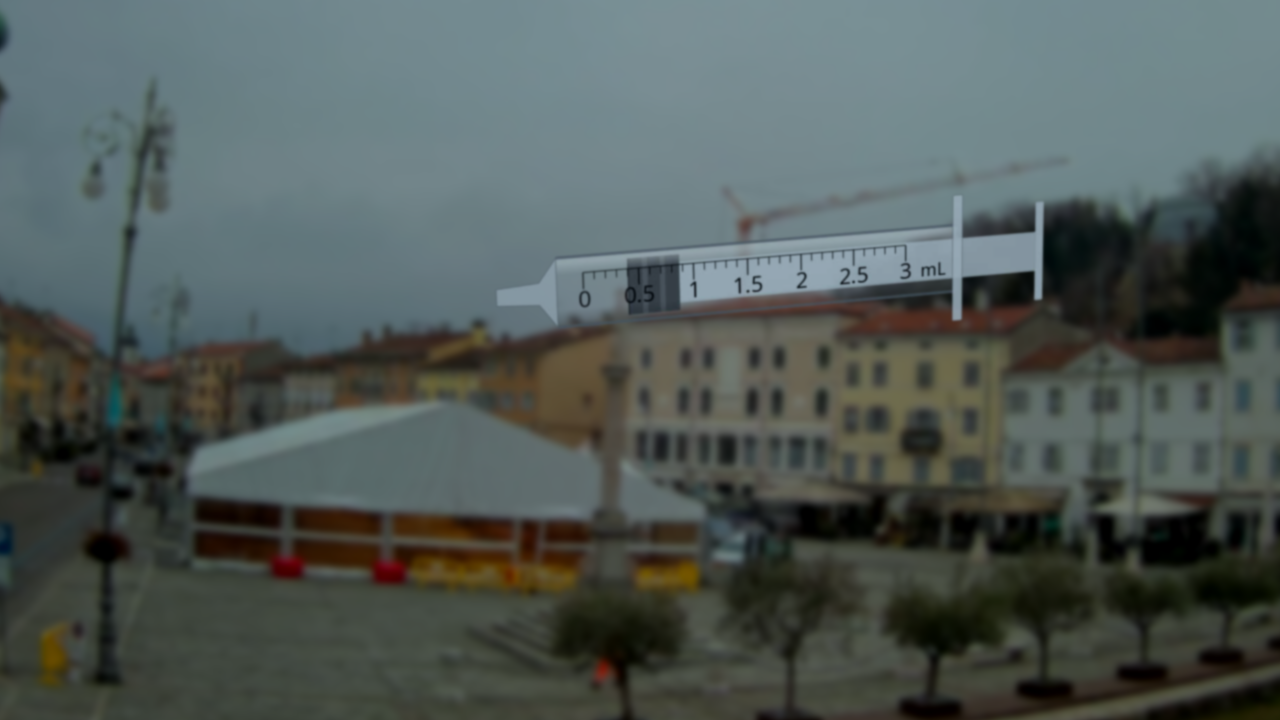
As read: **0.4** mL
